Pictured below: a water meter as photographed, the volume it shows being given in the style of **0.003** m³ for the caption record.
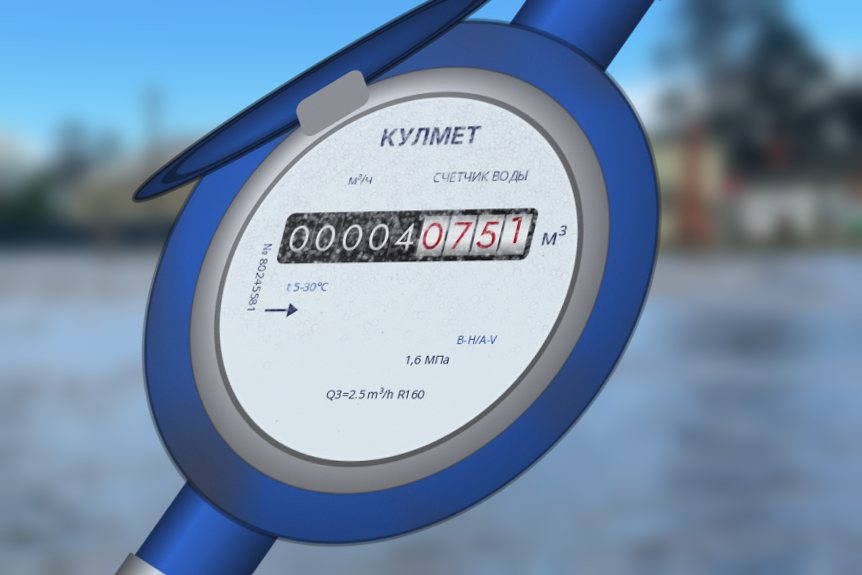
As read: **4.0751** m³
